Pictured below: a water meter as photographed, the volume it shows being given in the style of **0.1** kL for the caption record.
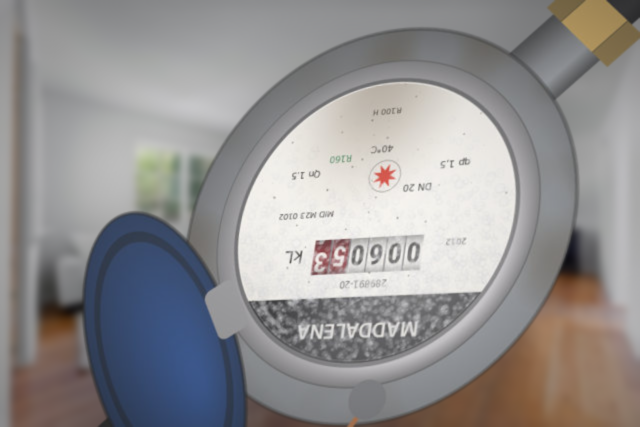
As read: **60.53** kL
